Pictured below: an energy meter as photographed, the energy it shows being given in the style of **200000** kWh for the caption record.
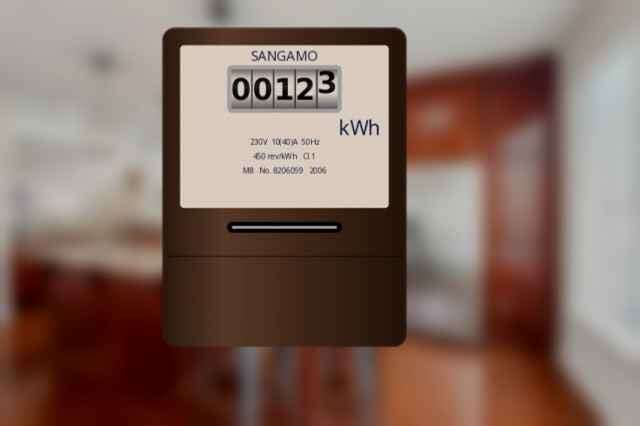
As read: **123** kWh
